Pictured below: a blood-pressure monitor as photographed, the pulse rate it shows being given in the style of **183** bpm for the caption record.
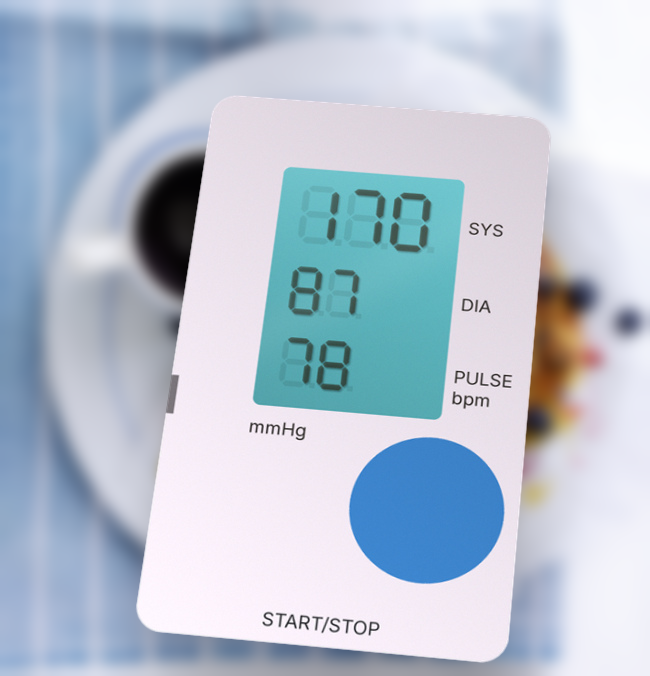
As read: **78** bpm
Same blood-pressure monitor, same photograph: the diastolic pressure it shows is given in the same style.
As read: **87** mmHg
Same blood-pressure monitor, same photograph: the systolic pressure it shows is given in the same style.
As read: **170** mmHg
